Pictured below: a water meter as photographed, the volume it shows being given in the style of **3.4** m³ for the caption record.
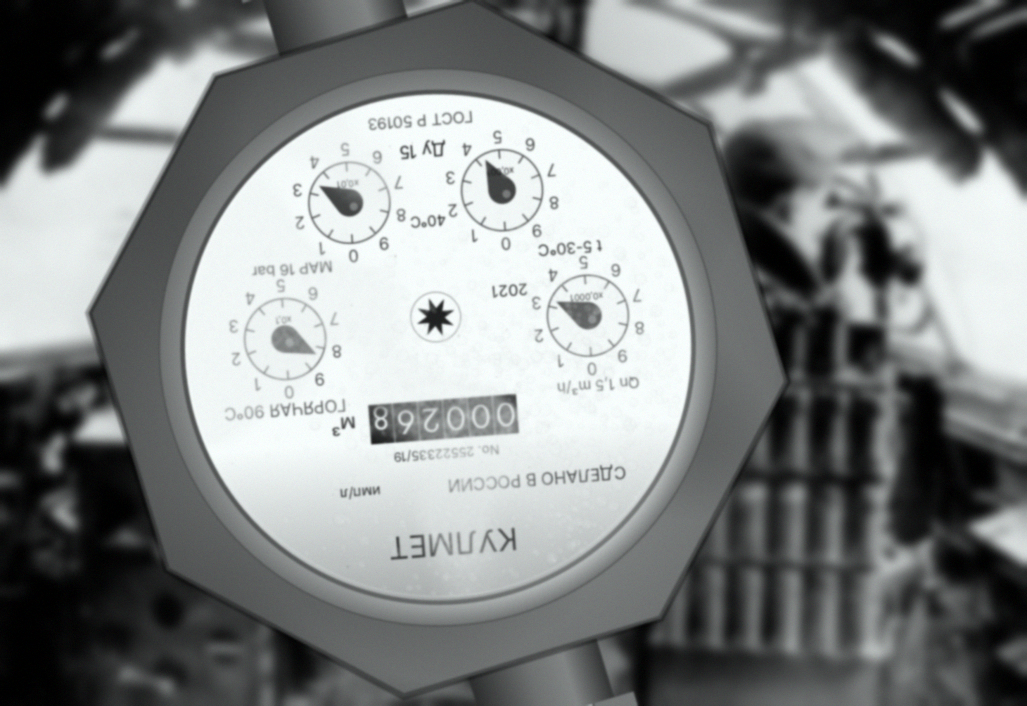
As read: **267.8343** m³
